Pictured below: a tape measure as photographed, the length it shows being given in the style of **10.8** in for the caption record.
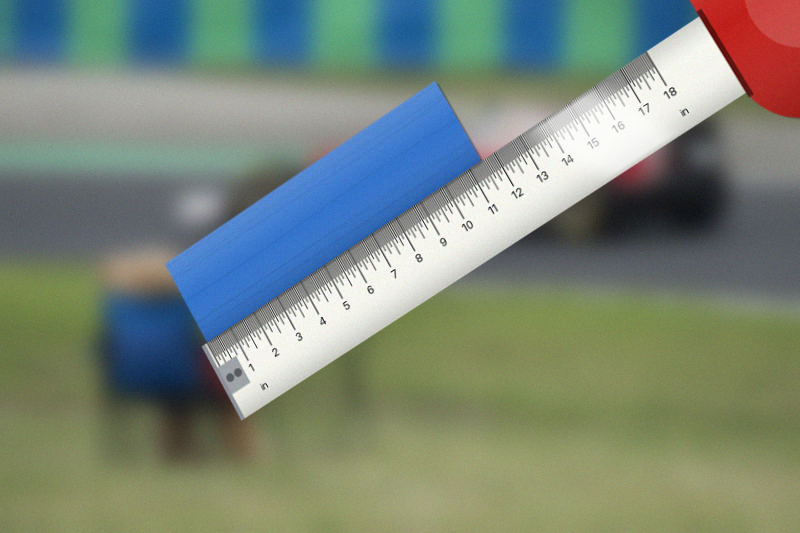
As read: **11.5** in
